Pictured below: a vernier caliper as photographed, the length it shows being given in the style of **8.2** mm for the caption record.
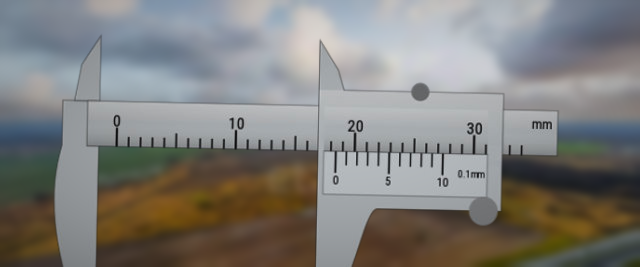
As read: **18.4** mm
